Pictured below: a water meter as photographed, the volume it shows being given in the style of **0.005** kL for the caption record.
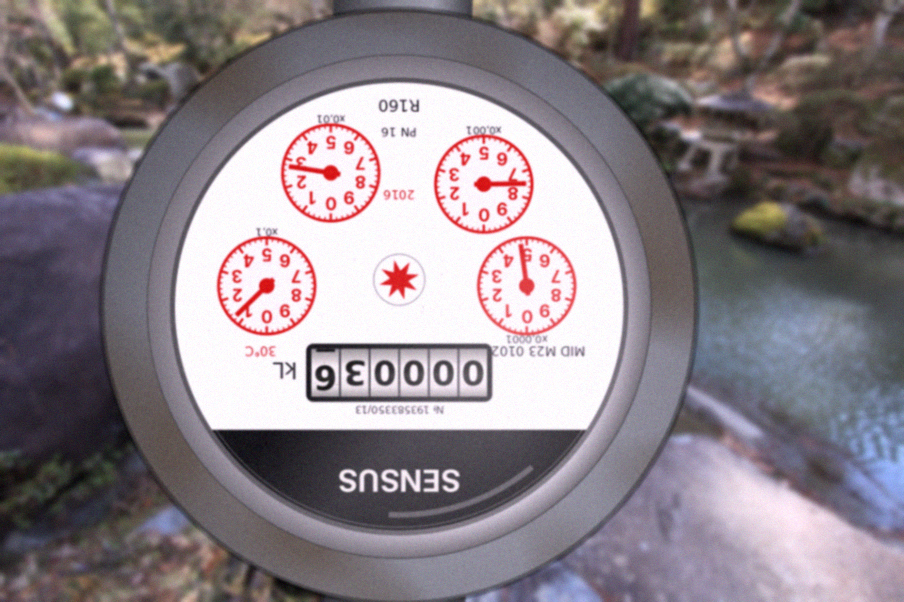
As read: **36.1274** kL
